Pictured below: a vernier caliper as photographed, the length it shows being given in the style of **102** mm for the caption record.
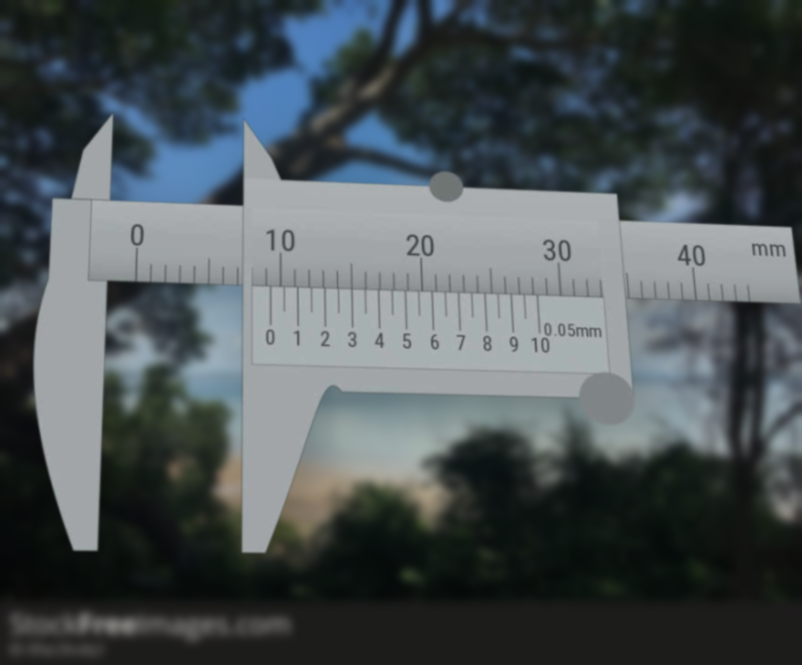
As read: **9.3** mm
